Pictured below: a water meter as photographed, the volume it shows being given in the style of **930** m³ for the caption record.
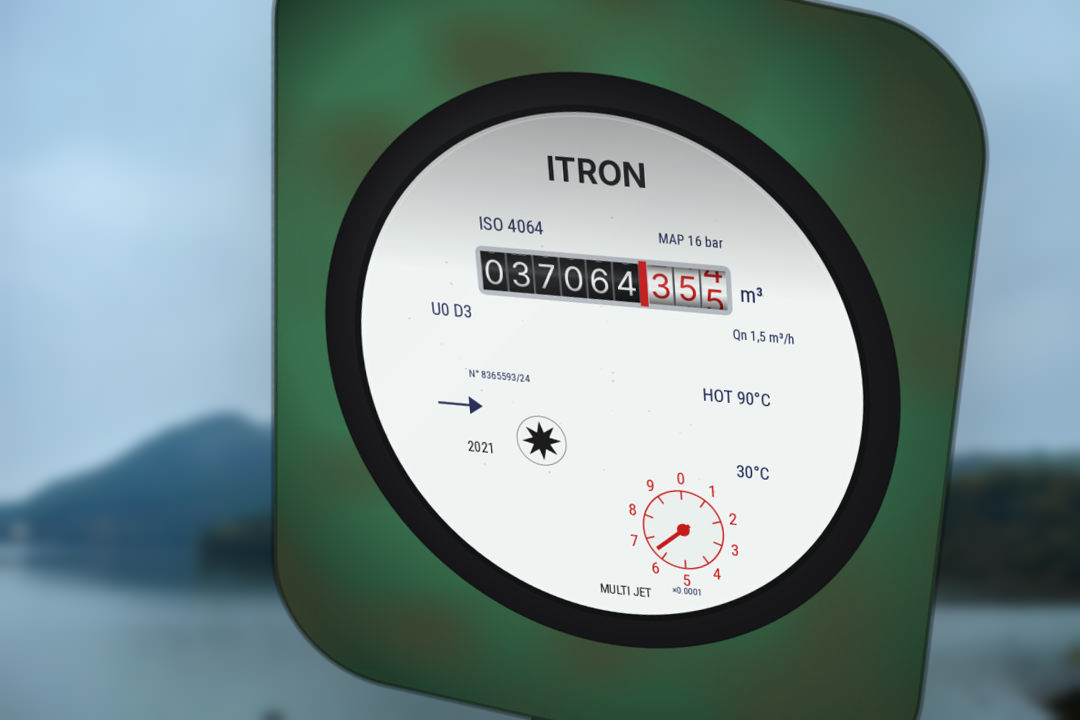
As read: **37064.3546** m³
